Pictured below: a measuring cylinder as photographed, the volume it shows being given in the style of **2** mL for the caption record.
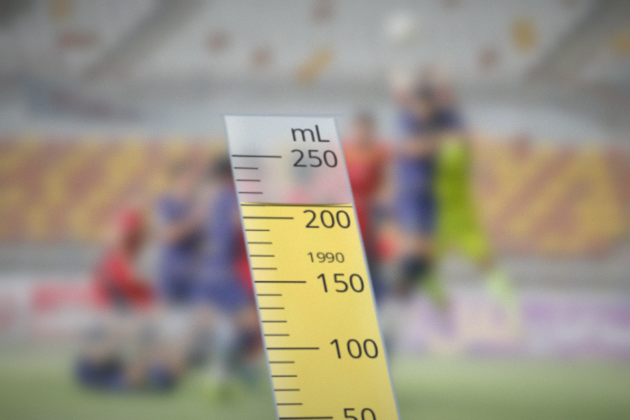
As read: **210** mL
